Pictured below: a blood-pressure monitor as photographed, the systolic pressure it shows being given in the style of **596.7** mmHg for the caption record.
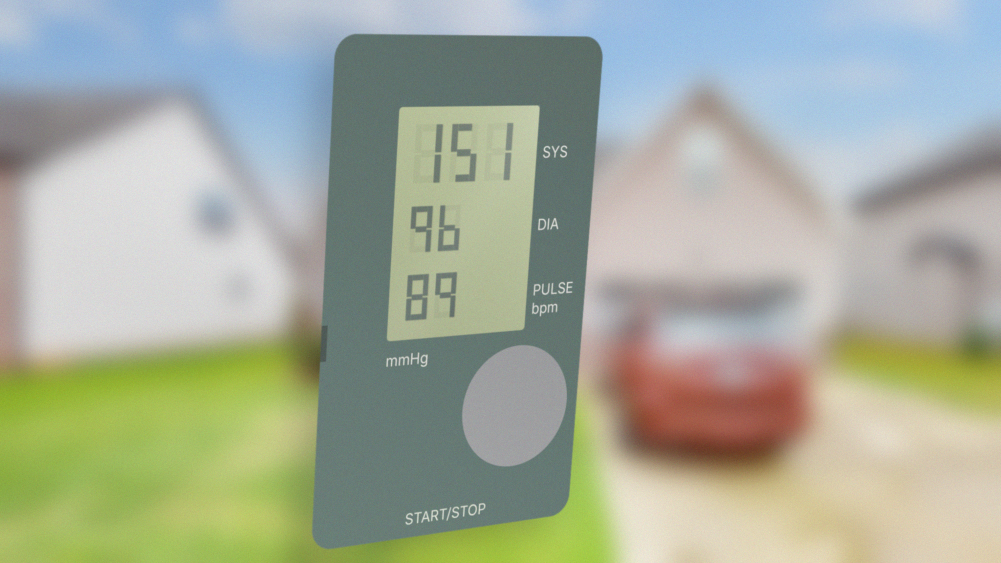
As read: **151** mmHg
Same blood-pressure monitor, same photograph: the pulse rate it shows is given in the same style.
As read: **89** bpm
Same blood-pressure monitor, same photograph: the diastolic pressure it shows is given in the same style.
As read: **96** mmHg
